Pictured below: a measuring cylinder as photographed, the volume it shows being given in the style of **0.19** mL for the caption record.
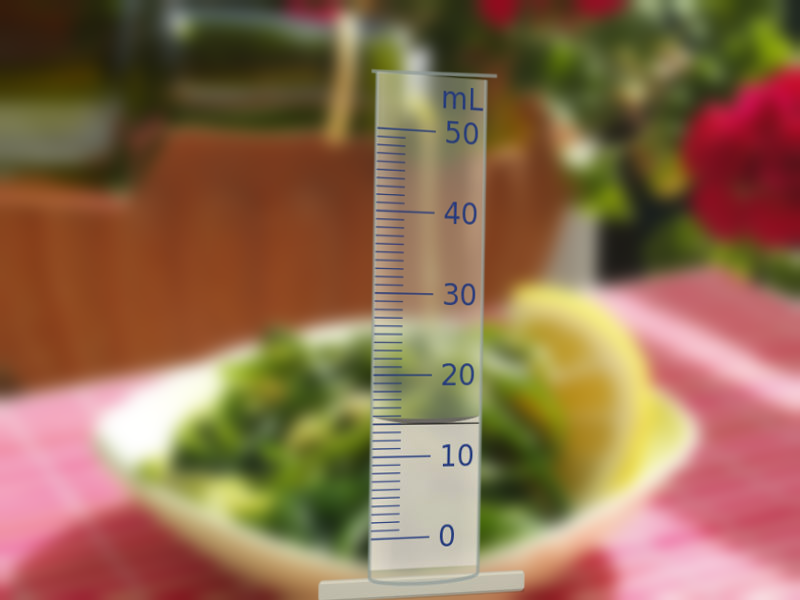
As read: **14** mL
